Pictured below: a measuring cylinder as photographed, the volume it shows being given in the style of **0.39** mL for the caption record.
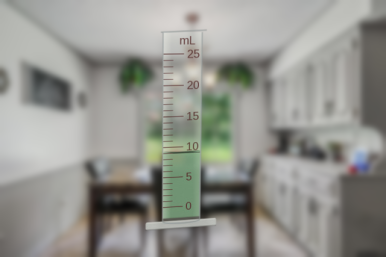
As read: **9** mL
